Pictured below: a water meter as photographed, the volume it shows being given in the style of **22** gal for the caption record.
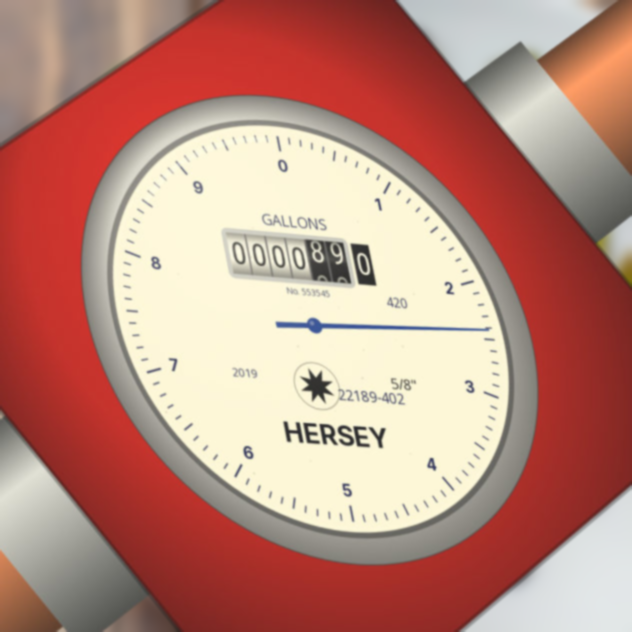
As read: **892.4** gal
